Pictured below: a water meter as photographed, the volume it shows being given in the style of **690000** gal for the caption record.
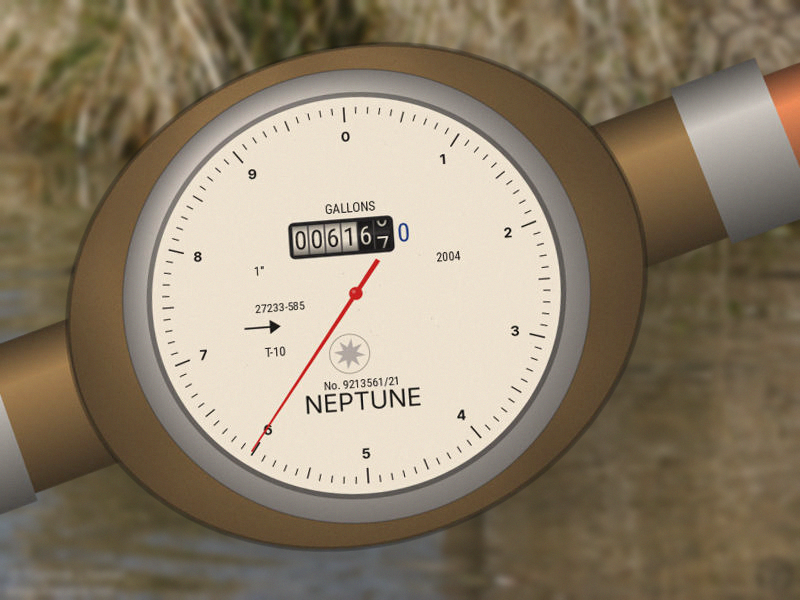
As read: **61666.0** gal
